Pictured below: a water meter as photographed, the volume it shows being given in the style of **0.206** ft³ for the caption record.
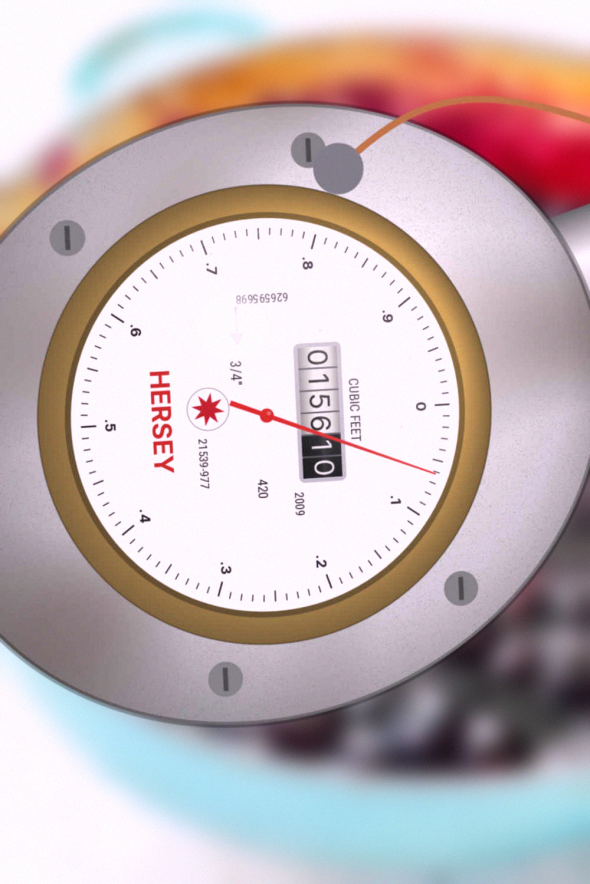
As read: **15610.06** ft³
